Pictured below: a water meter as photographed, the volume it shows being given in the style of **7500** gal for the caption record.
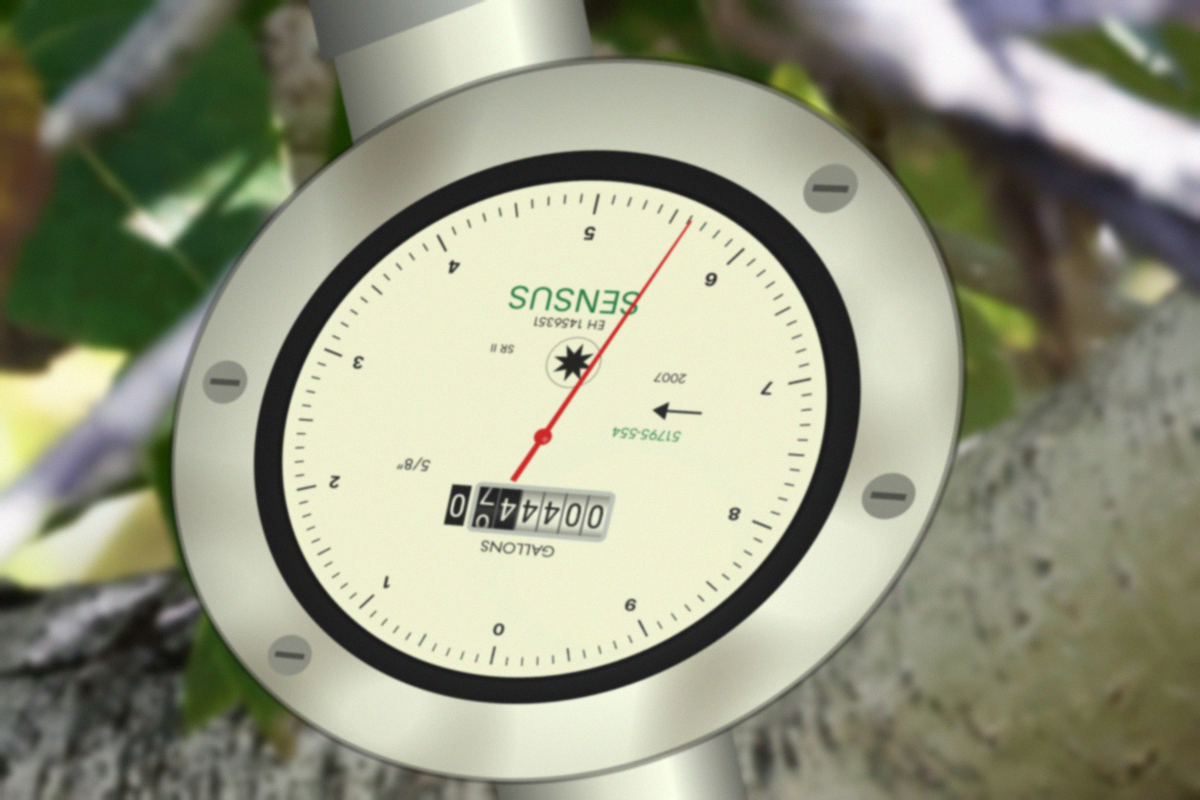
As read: **44465.6** gal
